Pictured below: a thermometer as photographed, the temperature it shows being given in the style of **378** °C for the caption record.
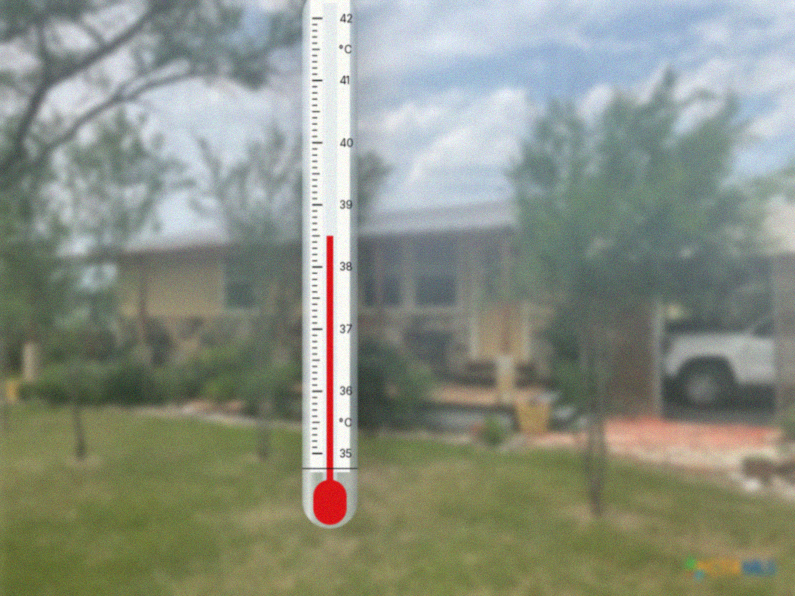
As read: **38.5** °C
